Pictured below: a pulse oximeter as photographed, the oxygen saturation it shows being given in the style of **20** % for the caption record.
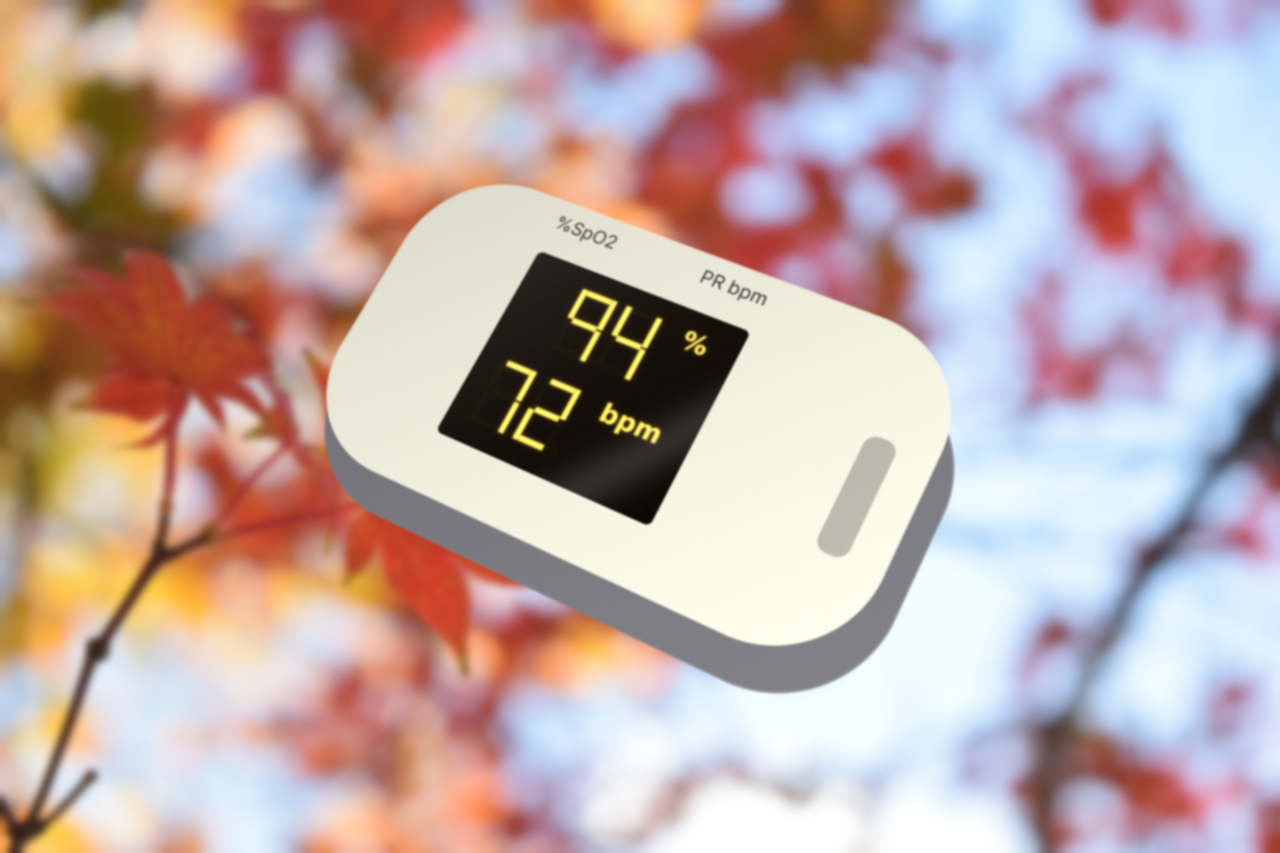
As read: **94** %
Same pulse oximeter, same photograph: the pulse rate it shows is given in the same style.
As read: **72** bpm
